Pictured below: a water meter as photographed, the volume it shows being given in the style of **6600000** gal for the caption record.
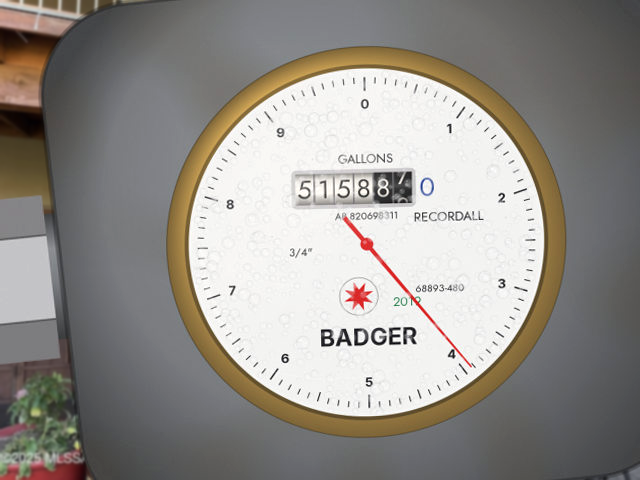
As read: **5158873.9** gal
